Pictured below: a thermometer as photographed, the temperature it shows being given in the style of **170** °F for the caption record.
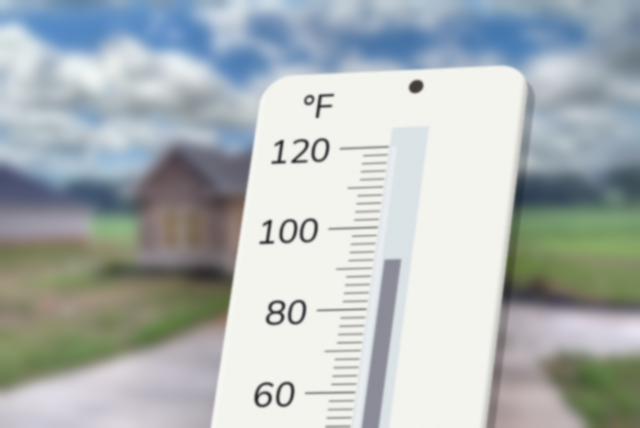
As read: **92** °F
